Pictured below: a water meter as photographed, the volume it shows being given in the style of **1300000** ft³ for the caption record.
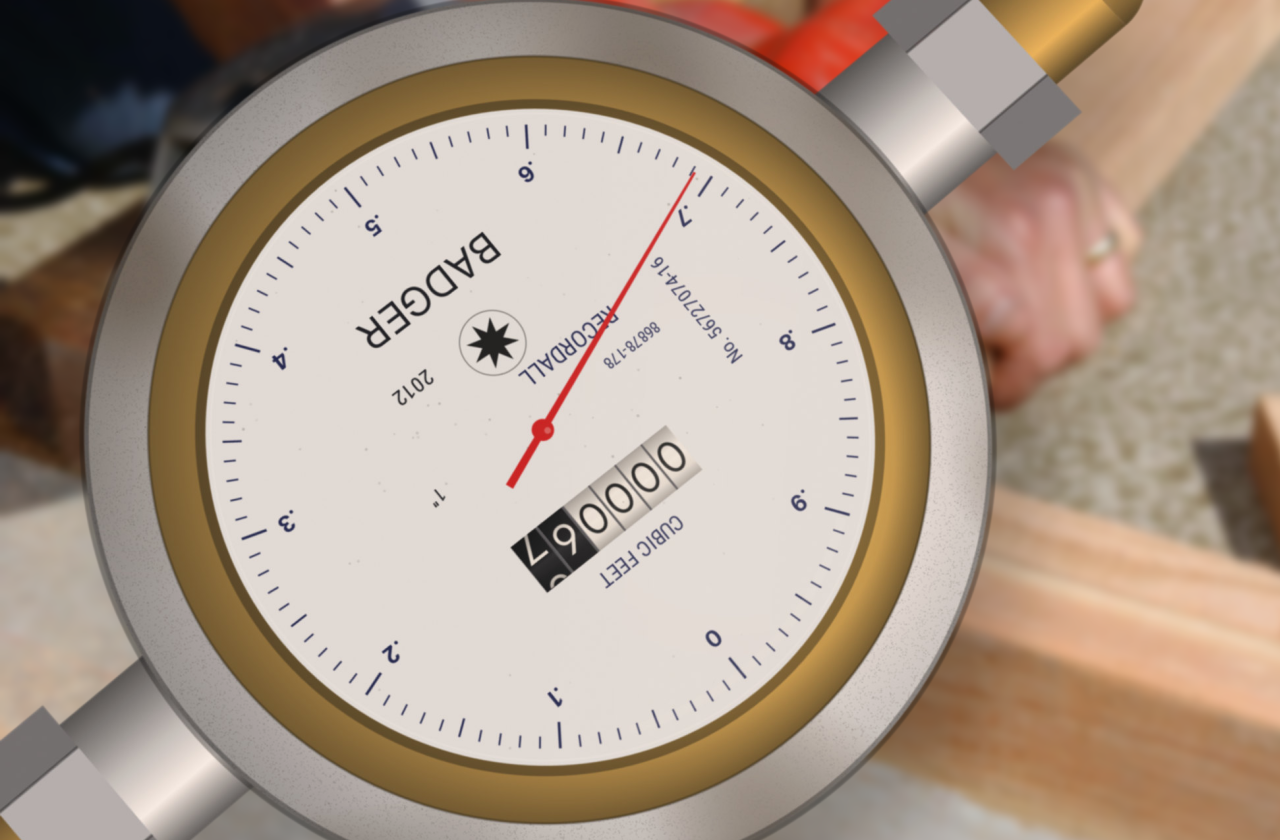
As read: **66.69** ft³
